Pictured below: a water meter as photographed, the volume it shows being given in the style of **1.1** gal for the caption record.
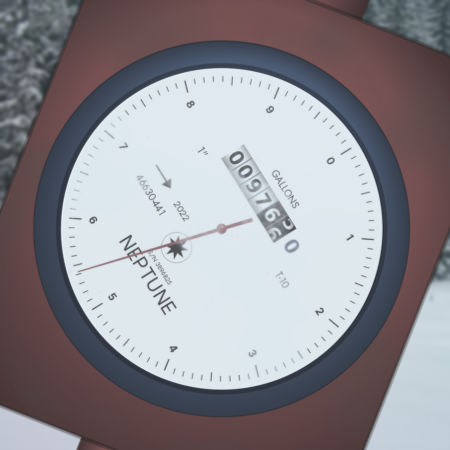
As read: **97655.4** gal
